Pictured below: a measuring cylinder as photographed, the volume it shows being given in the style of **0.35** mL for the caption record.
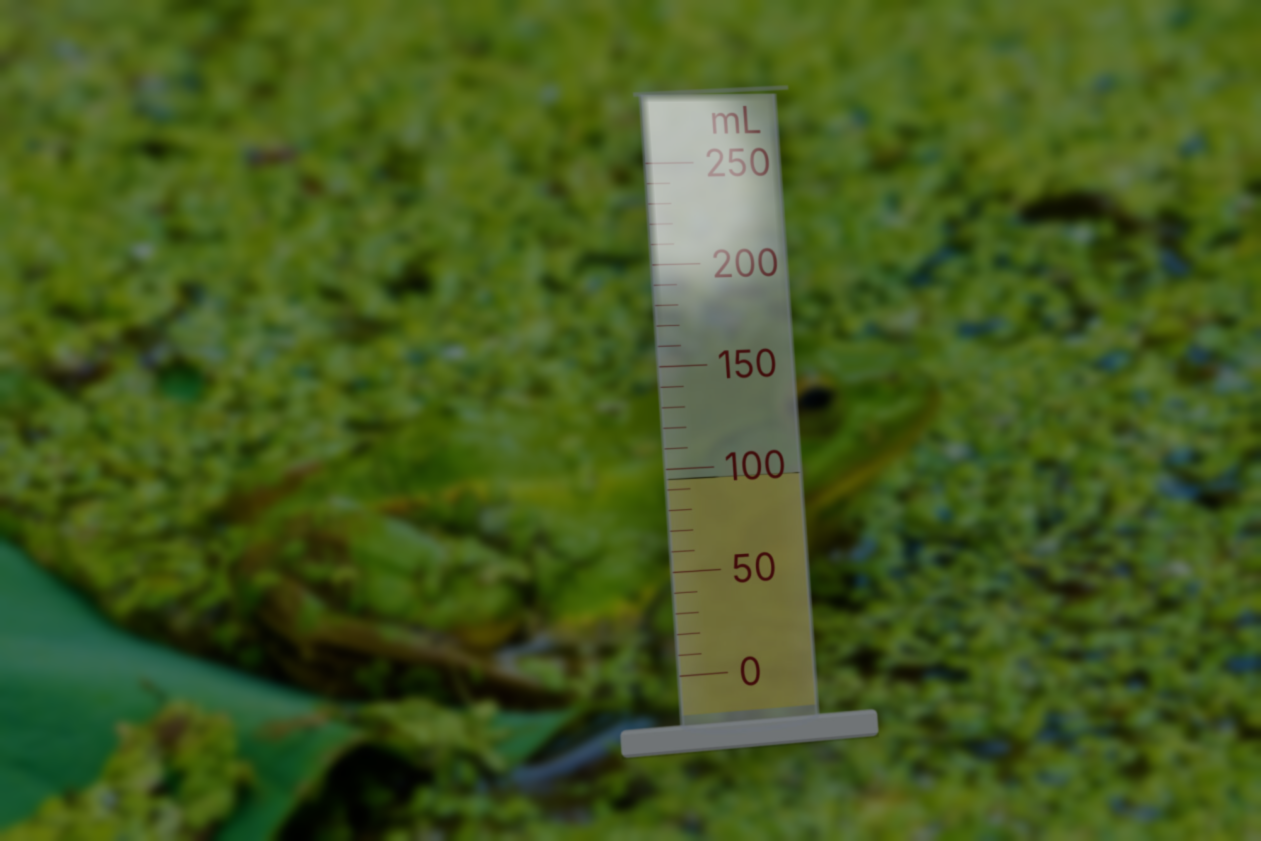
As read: **95** mL
